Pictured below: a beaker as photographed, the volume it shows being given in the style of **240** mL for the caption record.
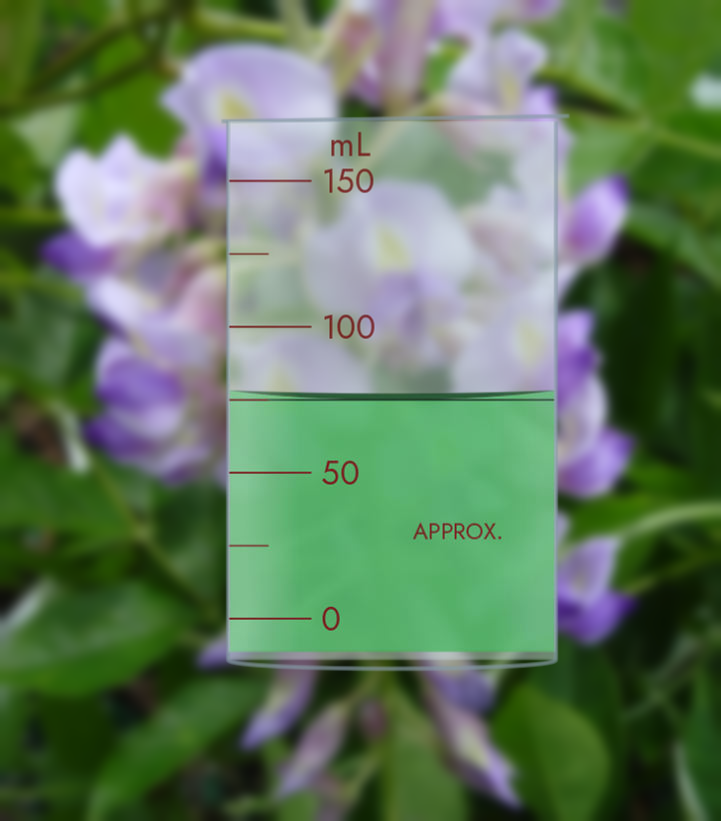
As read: **75** mL
